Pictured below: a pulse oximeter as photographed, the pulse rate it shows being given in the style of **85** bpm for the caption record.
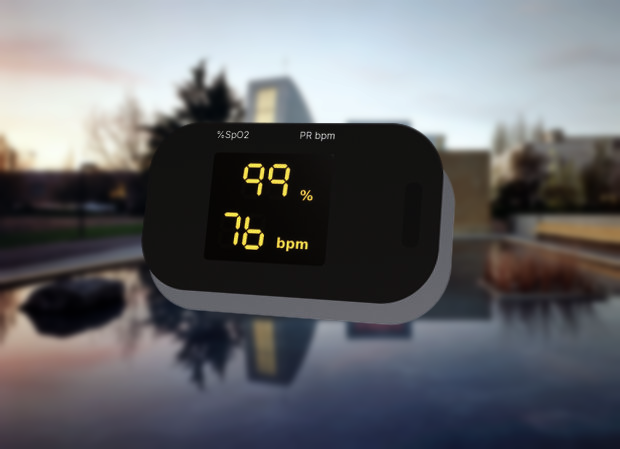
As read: **76** bpm
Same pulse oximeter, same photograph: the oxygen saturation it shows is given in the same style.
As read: **99** %
